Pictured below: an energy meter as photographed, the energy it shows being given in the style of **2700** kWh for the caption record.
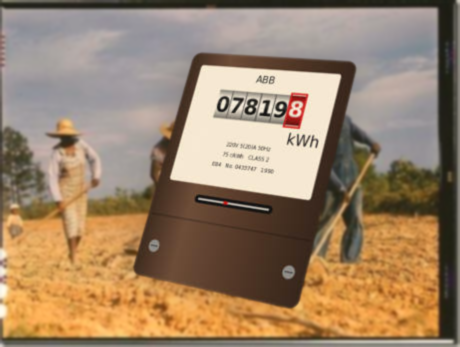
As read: **7819.8** kWh
